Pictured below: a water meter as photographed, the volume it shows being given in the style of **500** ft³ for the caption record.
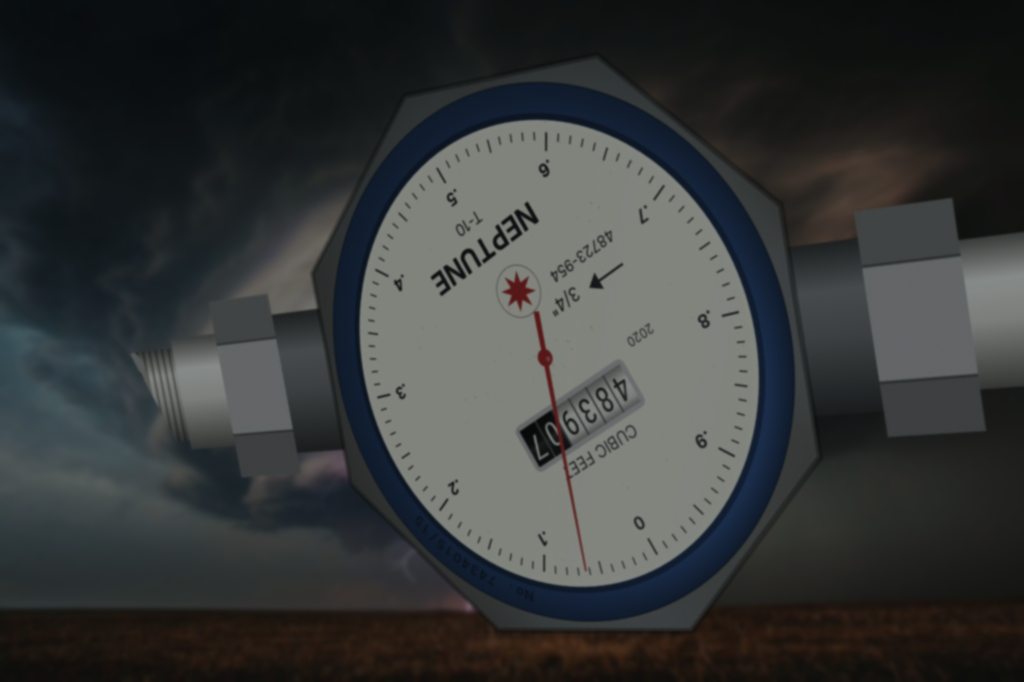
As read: **483907.06** ft³
